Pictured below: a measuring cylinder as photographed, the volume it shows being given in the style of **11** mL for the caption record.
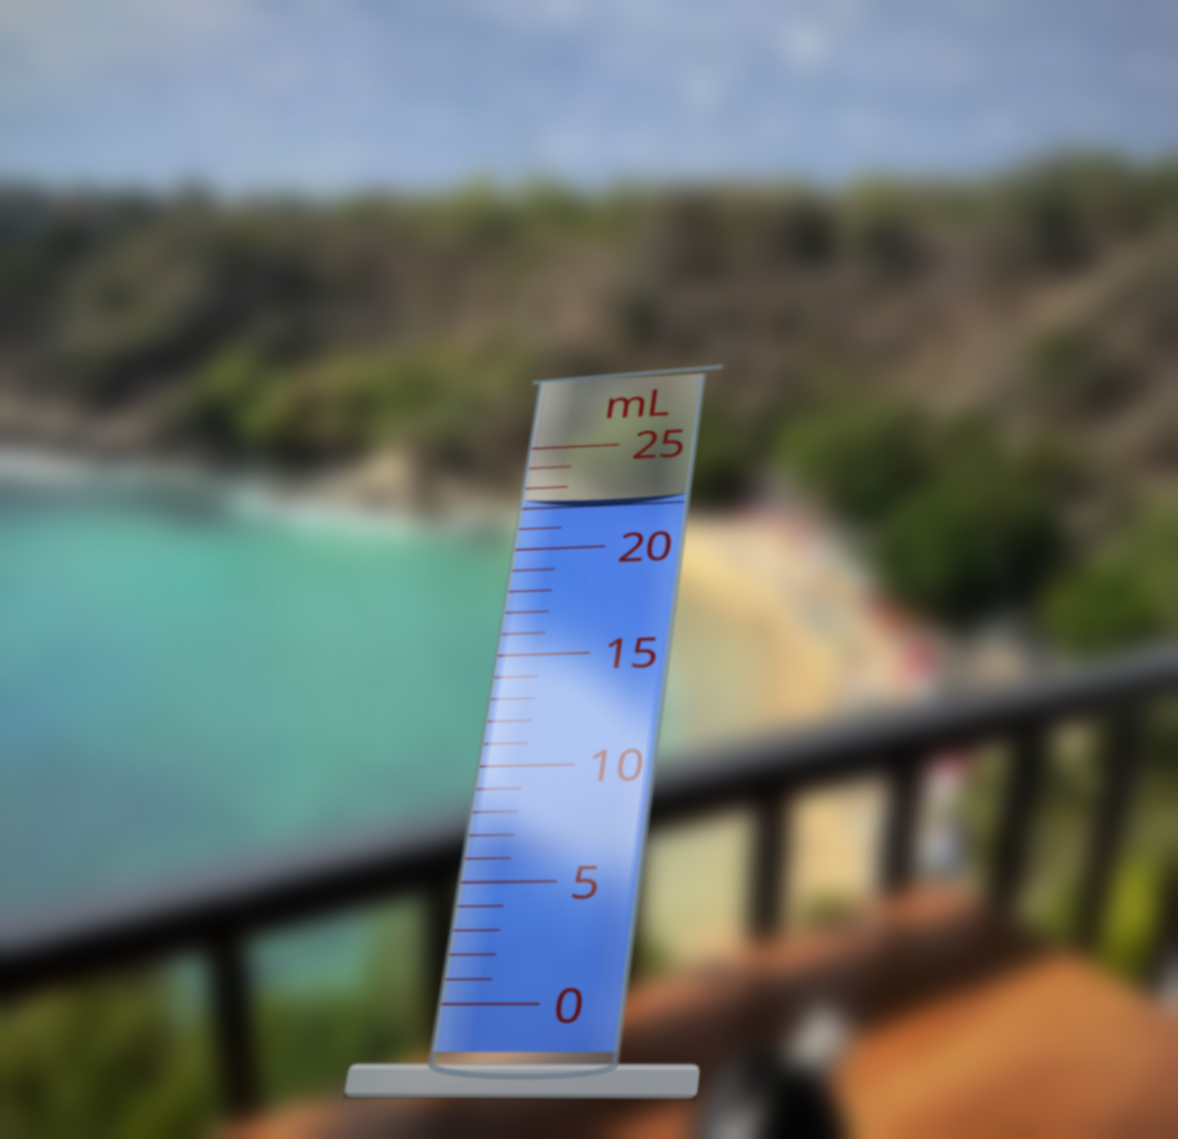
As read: **22** mL
